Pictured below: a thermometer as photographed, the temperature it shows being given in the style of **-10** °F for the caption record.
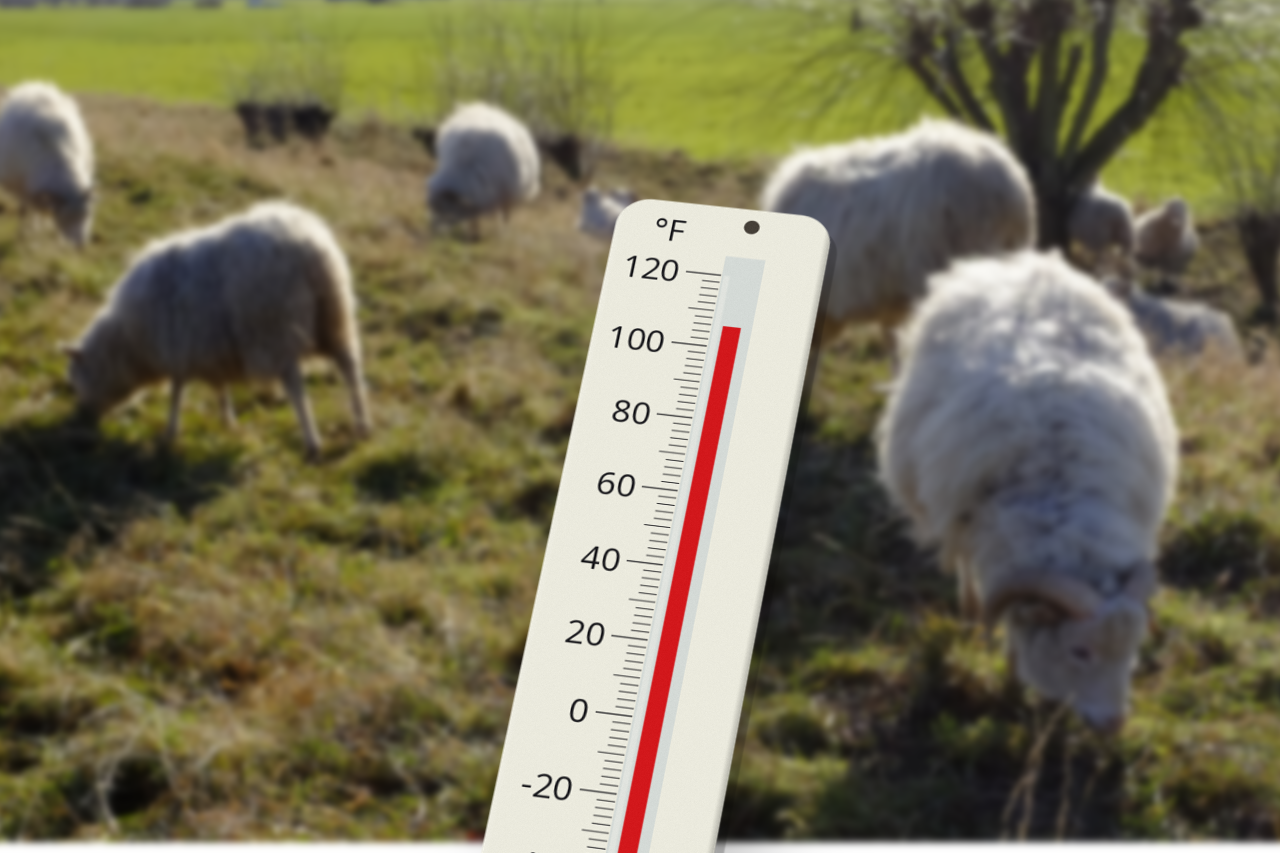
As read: **106** °F
